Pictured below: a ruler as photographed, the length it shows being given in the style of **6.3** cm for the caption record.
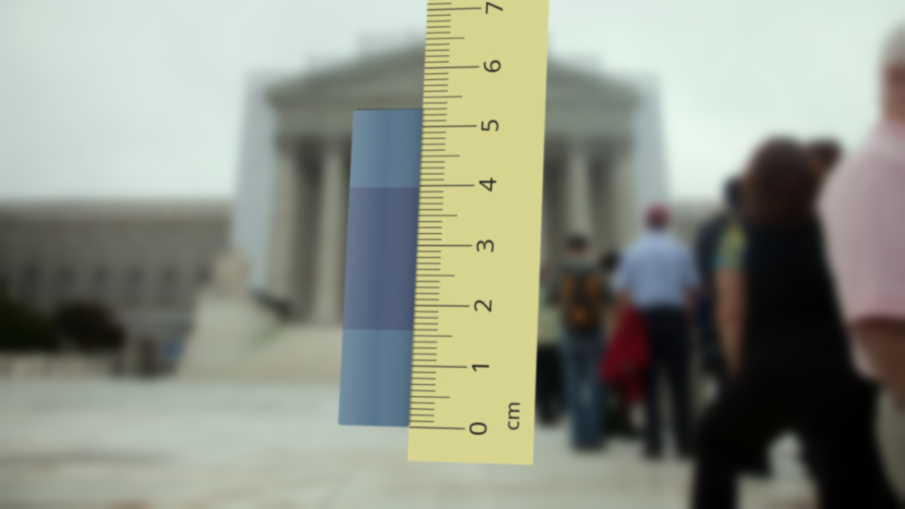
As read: **5.3** cm
